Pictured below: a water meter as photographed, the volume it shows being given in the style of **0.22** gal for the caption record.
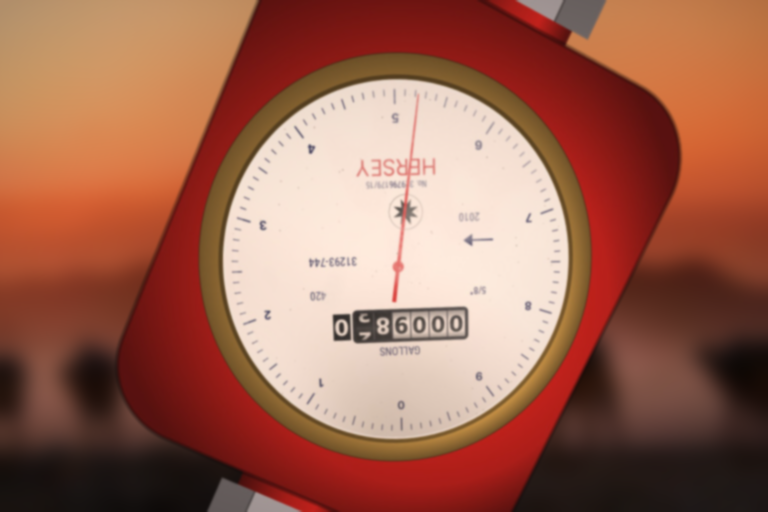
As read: **9825.2** gal
